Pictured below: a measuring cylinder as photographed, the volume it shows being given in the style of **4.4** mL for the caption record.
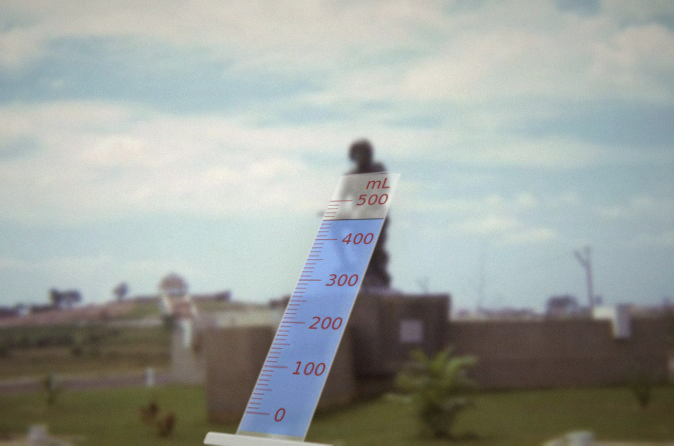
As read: **450** mL
